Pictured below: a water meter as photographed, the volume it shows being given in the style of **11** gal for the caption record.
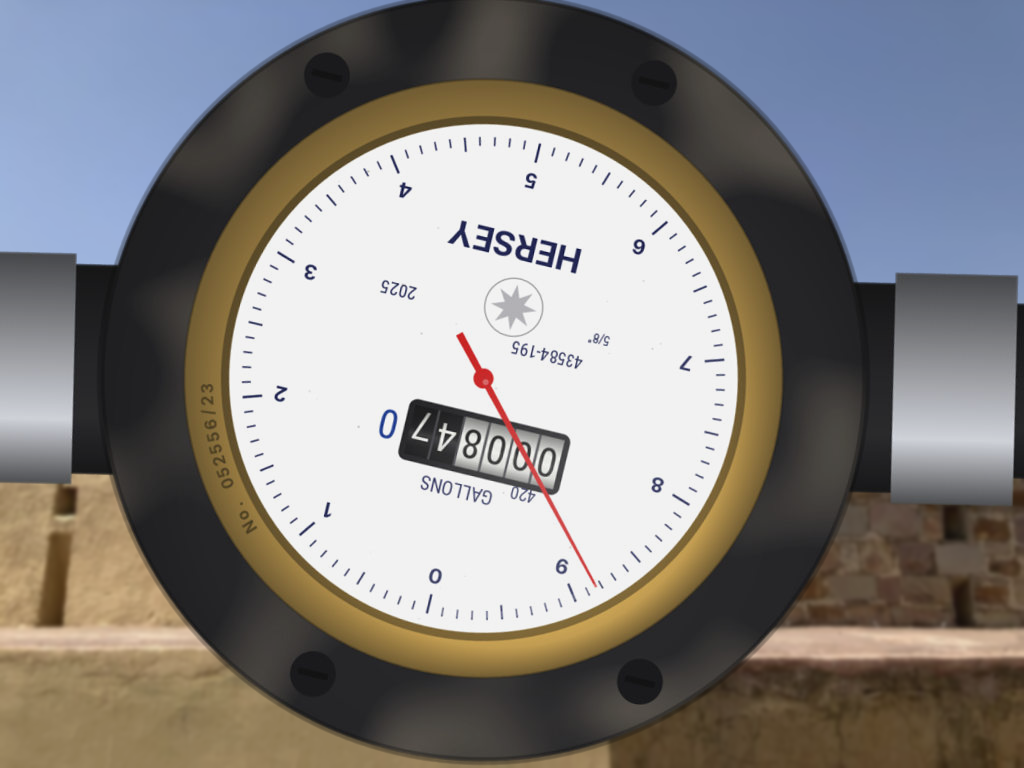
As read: **8468.8** gal
